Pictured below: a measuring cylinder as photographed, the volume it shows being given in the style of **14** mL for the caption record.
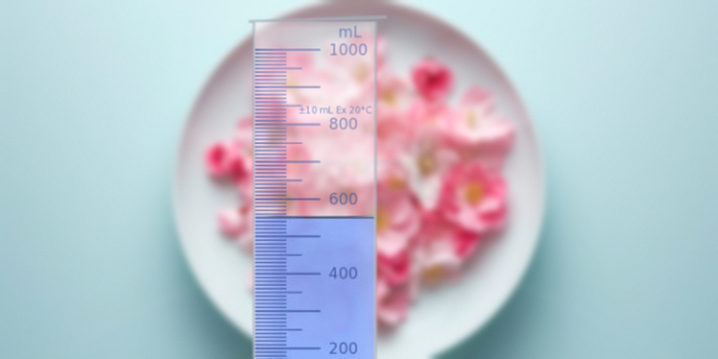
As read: **550** mL
